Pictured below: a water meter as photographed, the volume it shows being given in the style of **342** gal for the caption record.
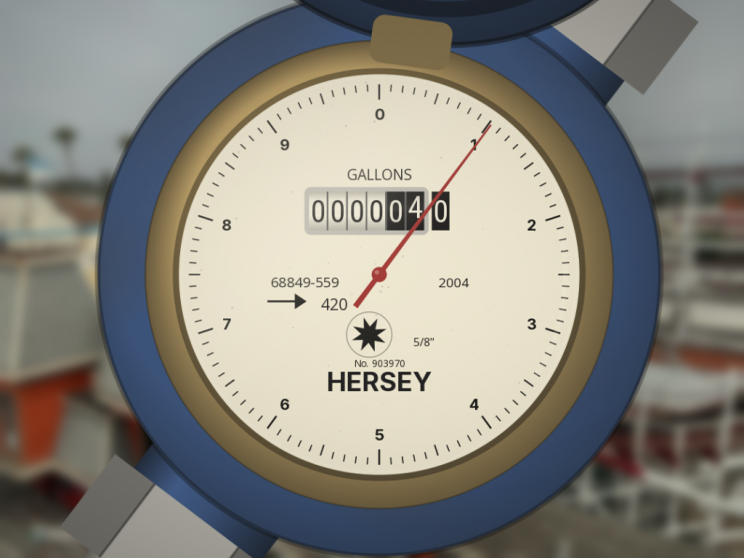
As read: **41.0** gal
